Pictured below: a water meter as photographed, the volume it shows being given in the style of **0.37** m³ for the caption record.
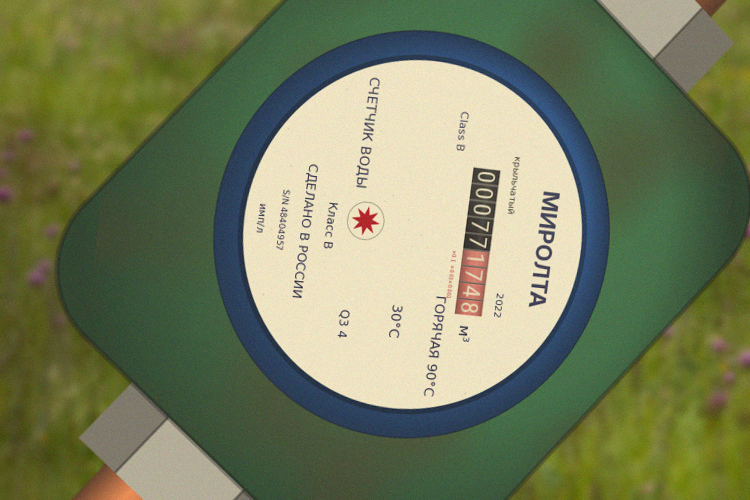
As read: **77.1748** m³
